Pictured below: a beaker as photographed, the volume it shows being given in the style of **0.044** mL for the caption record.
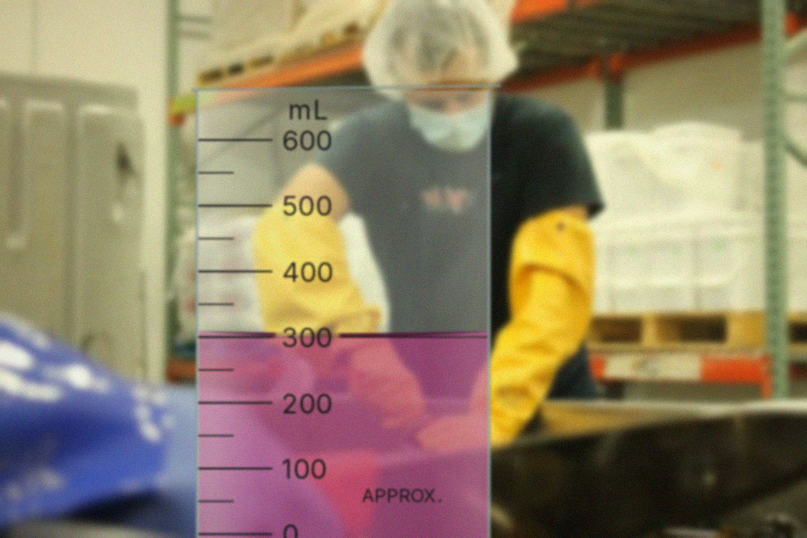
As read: **300** mL
